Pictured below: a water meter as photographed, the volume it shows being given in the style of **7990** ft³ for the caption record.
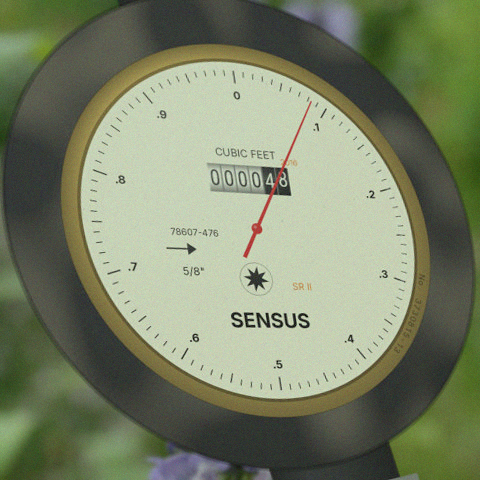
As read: **48.08** ft³
